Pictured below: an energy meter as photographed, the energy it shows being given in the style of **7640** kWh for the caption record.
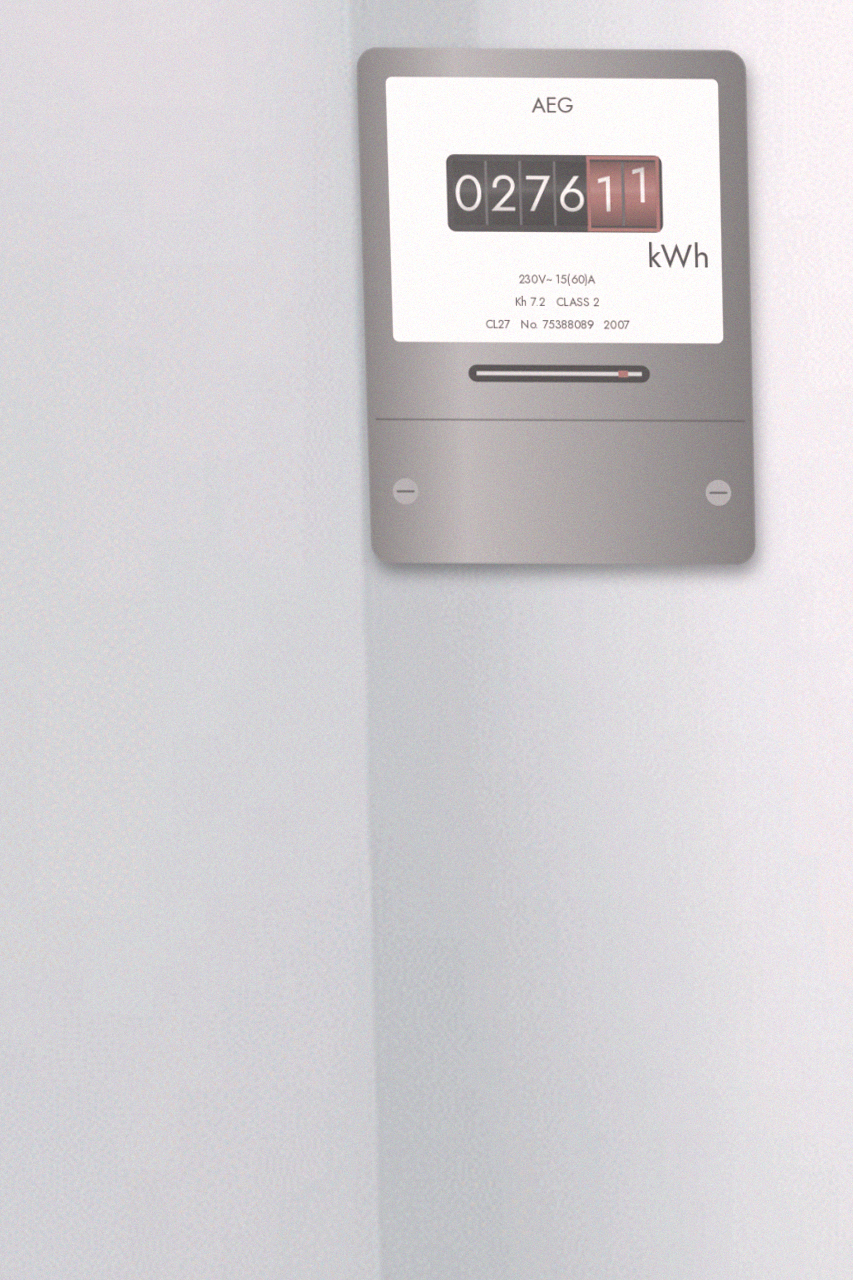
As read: **276.11** kWh
